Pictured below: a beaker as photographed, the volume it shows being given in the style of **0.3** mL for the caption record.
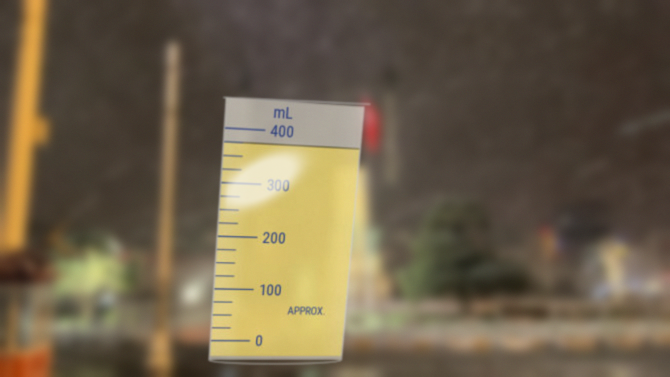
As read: **375** mL
